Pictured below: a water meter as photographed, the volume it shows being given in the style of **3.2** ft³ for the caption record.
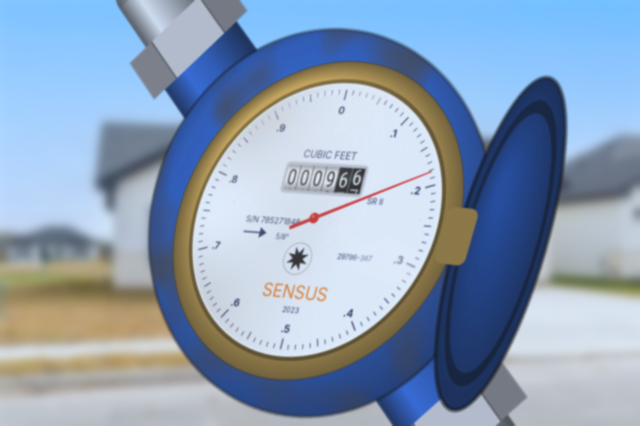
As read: **966.18** ft³
